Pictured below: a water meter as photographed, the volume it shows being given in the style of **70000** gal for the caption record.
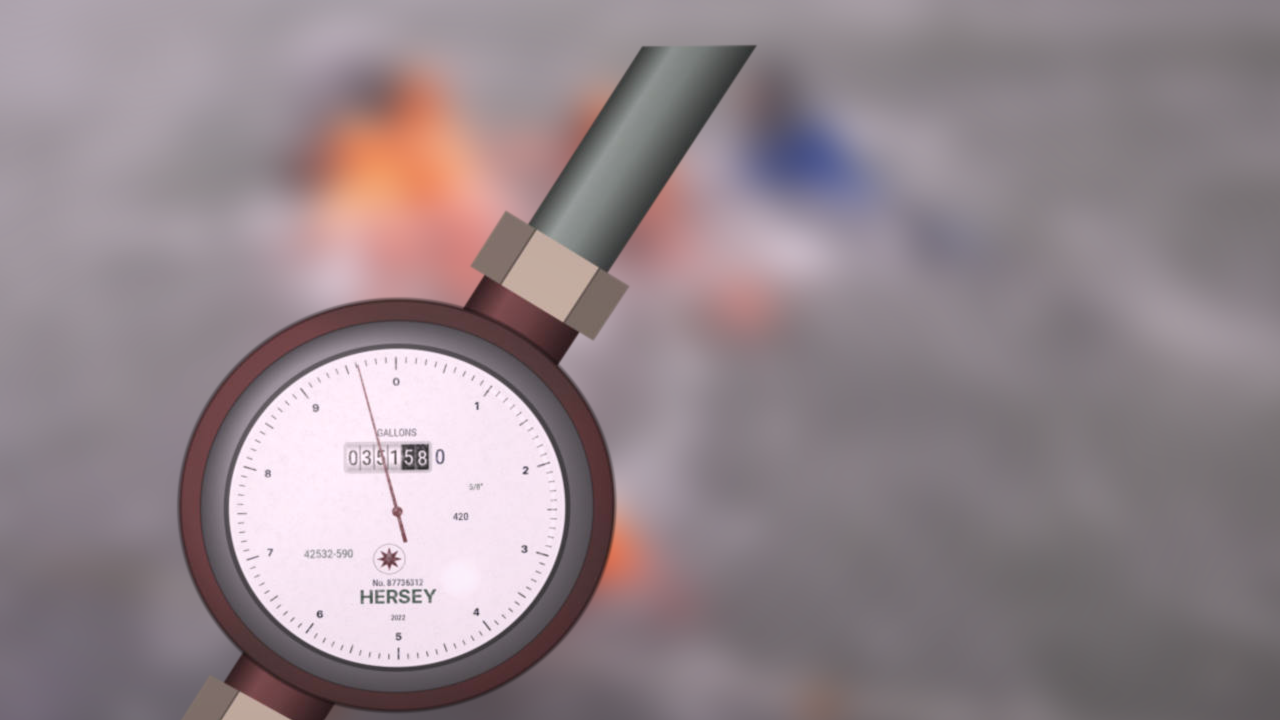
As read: **351579.6** gal
